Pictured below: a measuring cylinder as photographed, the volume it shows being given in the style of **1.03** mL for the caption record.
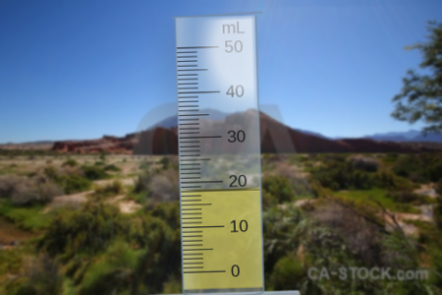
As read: **18** mL
